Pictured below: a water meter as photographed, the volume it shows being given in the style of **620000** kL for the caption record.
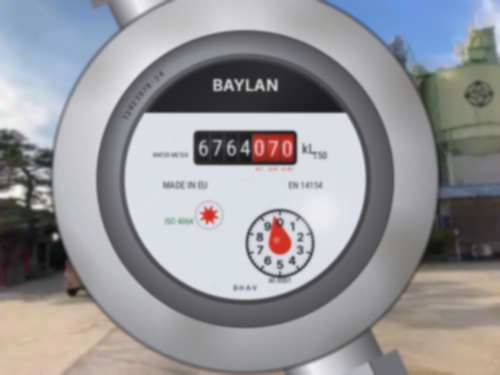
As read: **6764.0699** kL
